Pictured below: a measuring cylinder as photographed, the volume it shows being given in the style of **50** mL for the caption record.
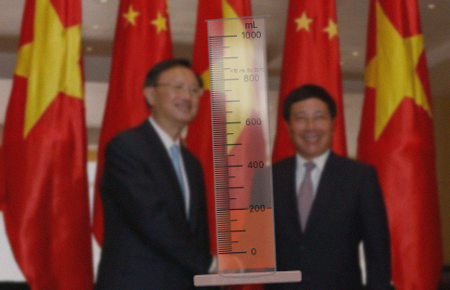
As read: **200** mL
